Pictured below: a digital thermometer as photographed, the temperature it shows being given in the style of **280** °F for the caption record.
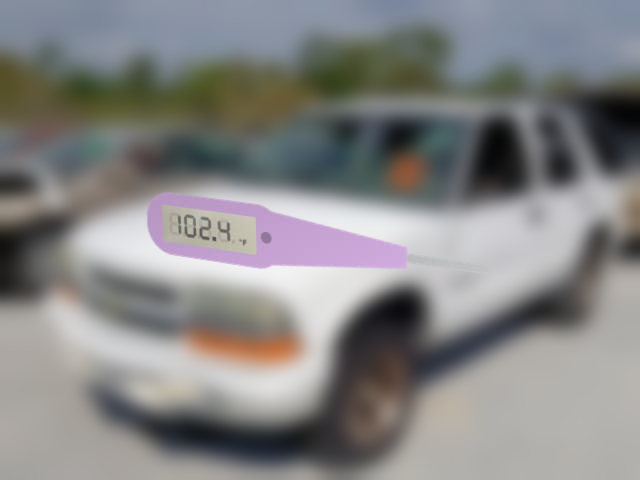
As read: **102.4** °F
